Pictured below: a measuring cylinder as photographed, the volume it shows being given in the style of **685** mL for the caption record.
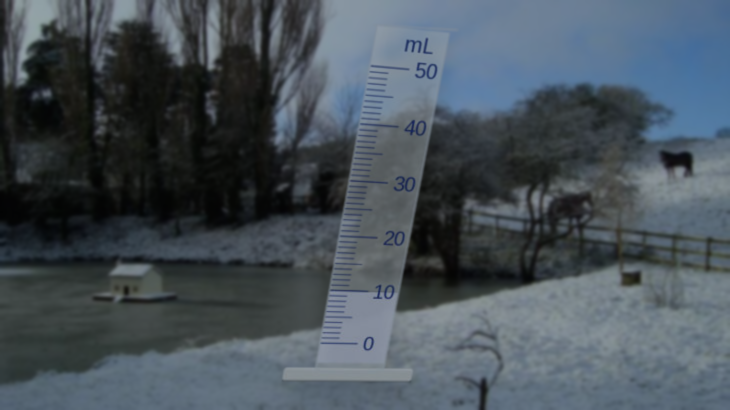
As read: **10** mL
